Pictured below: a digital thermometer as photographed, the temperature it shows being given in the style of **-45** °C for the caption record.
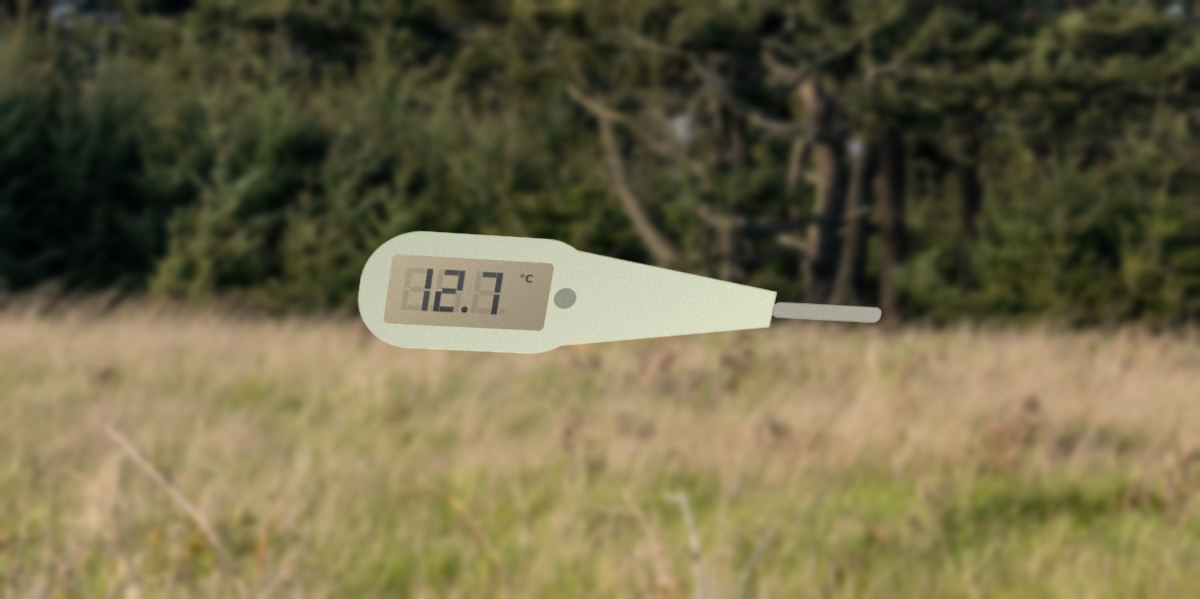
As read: **12.7** °C
